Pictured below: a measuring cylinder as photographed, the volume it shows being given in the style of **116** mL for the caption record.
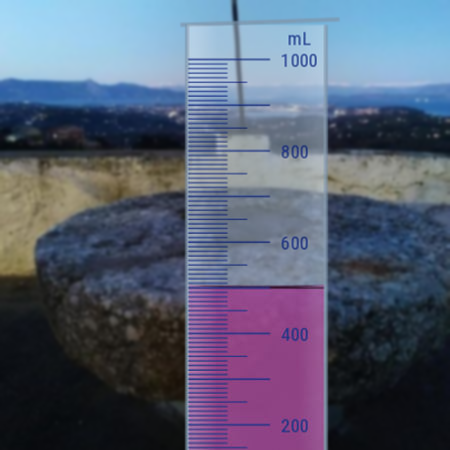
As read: **500** mL
